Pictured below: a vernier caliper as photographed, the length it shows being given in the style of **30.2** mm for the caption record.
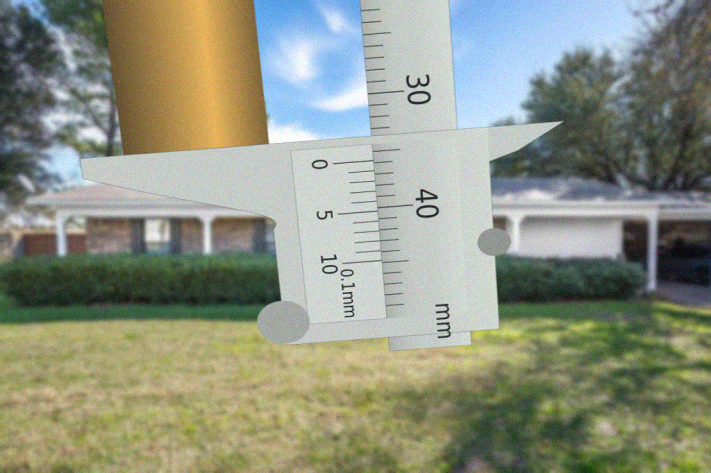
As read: **35.8** mm
